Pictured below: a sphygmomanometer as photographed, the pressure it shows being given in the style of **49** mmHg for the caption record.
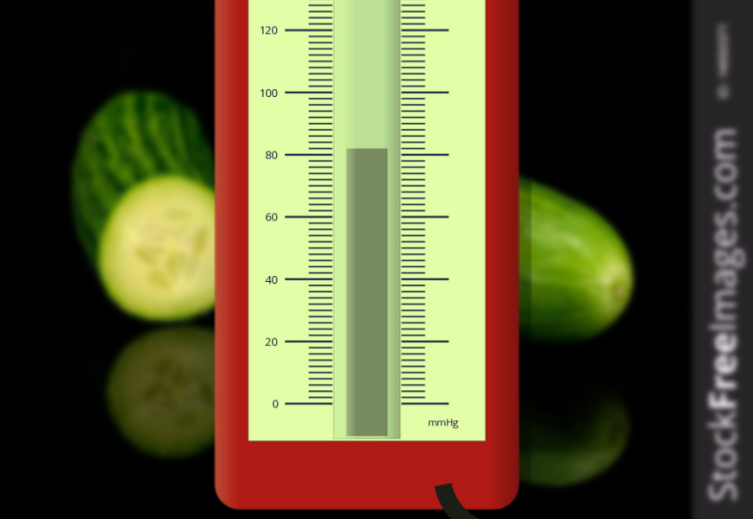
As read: **82** mmHg
